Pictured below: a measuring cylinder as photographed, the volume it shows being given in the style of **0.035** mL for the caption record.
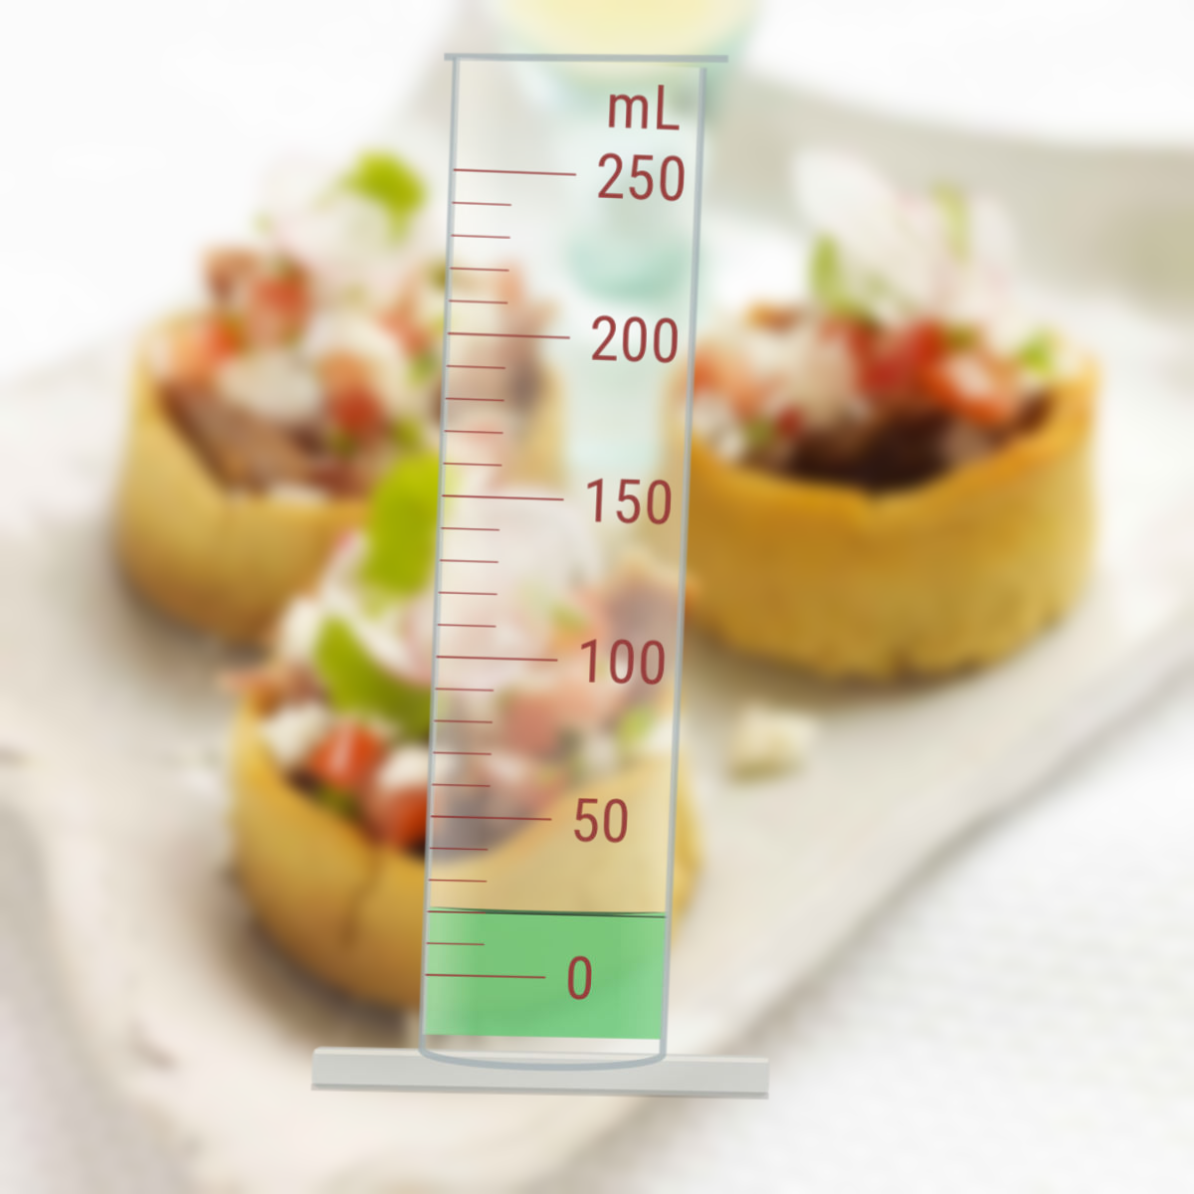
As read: **20** mL
